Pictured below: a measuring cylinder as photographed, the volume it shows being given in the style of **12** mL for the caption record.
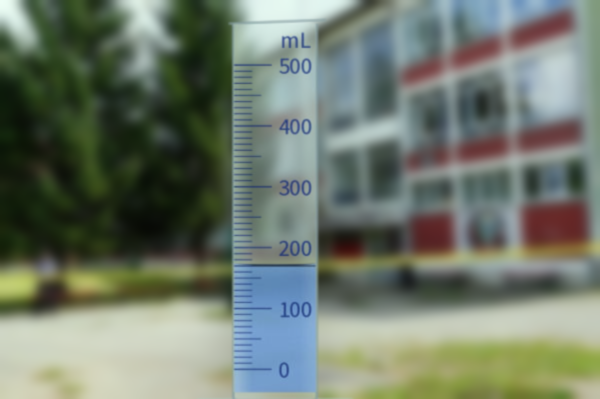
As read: **170** mL
